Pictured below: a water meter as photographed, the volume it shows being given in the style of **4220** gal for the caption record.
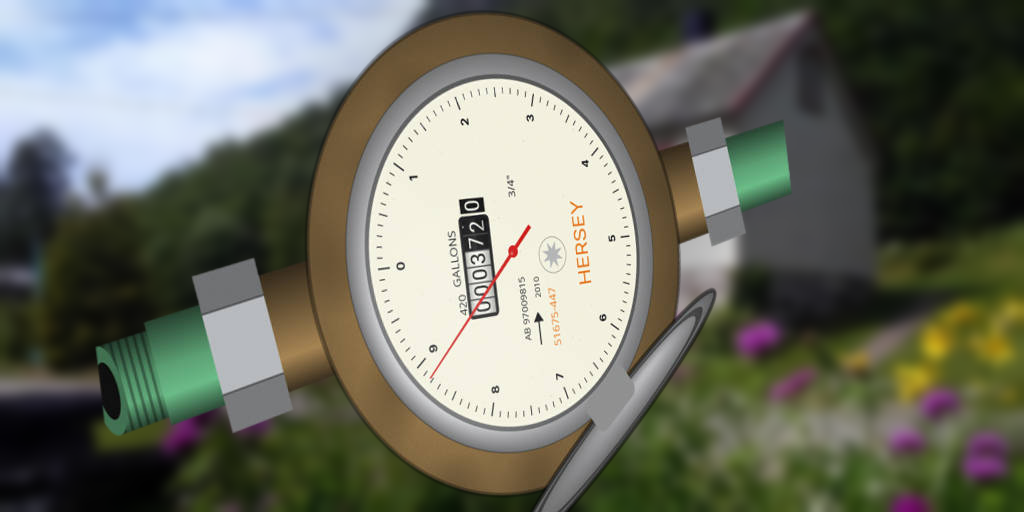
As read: **3718.8** gal
